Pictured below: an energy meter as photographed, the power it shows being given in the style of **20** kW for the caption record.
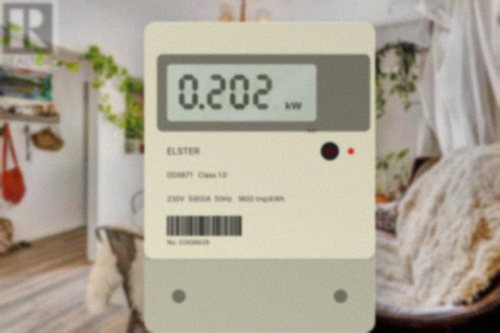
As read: **0.202** kW
